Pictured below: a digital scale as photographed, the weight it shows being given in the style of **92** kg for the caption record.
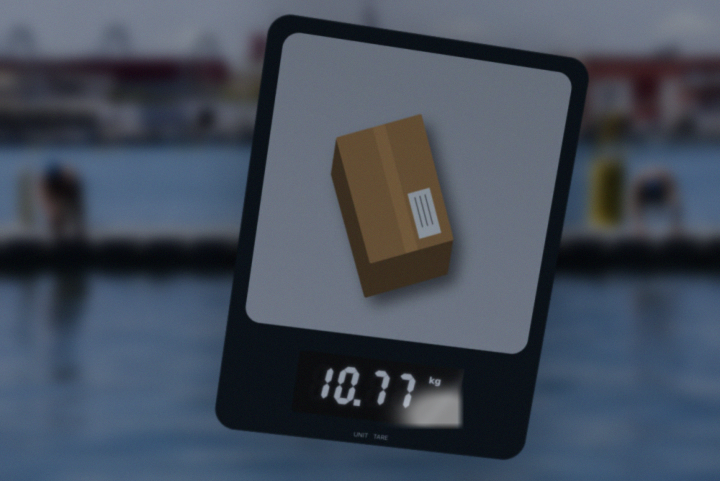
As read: **10.77** kg
